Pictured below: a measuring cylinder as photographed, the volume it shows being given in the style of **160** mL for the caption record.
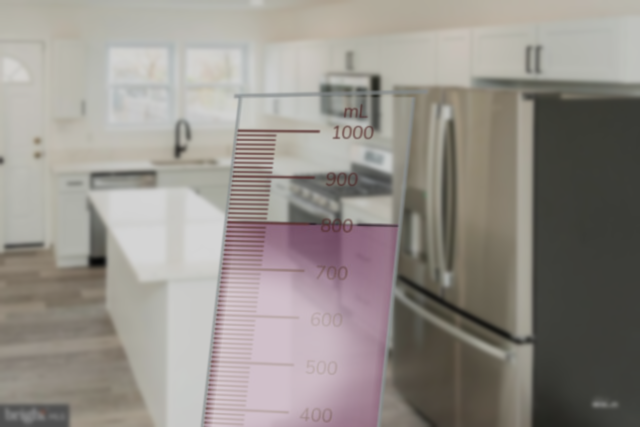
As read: **800** mL
